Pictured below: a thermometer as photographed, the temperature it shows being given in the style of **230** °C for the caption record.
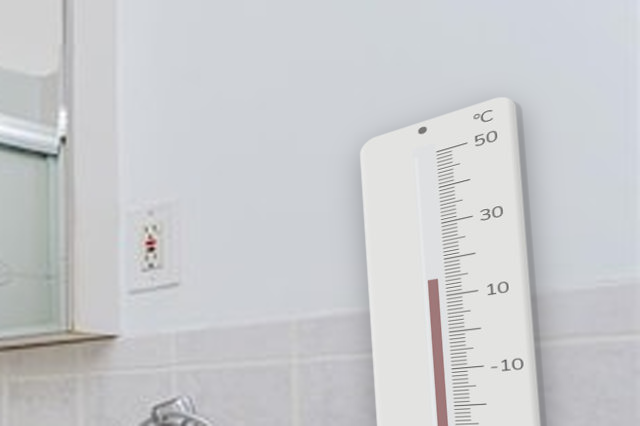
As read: **15** °C
